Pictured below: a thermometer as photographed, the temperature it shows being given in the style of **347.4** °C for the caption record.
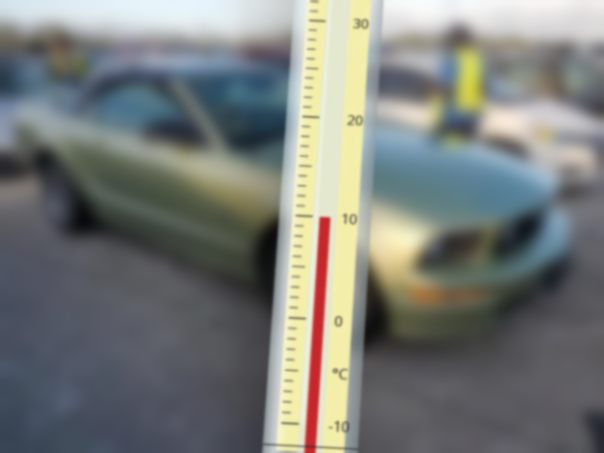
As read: **10** °C
